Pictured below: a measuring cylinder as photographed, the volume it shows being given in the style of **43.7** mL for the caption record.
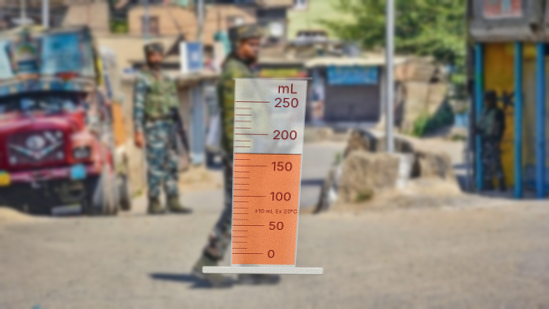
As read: **170** mL
